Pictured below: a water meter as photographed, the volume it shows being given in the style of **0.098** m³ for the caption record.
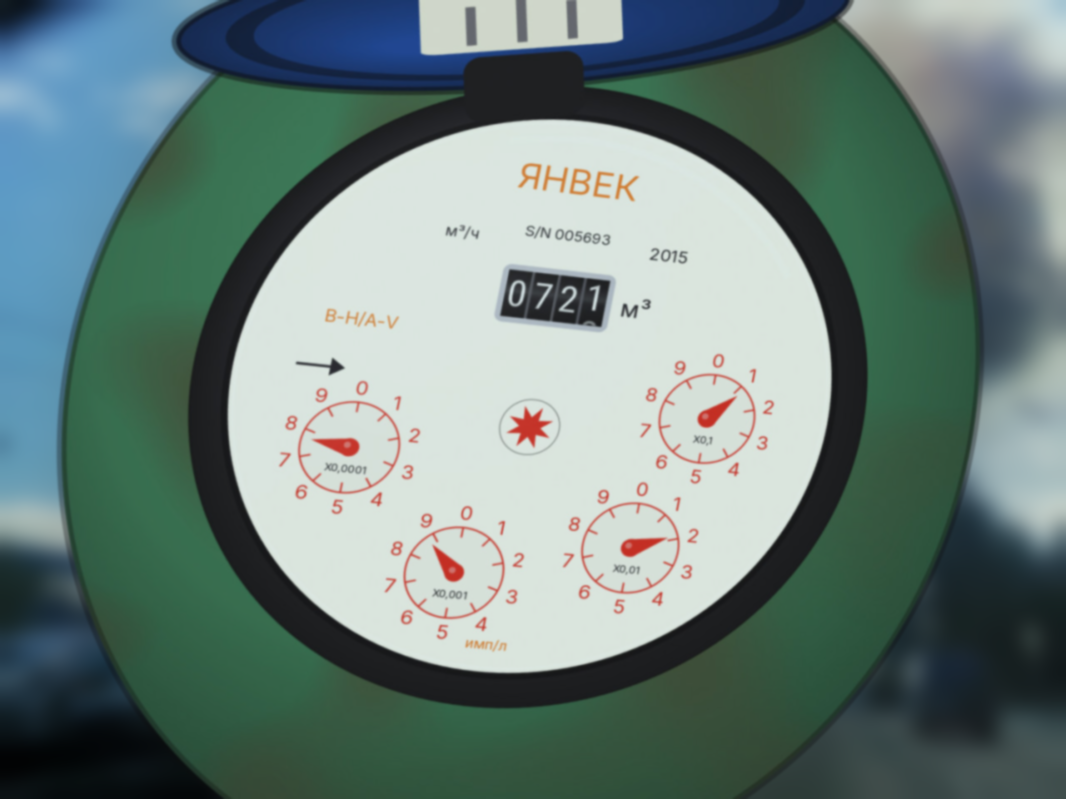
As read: **721.1187** m³
